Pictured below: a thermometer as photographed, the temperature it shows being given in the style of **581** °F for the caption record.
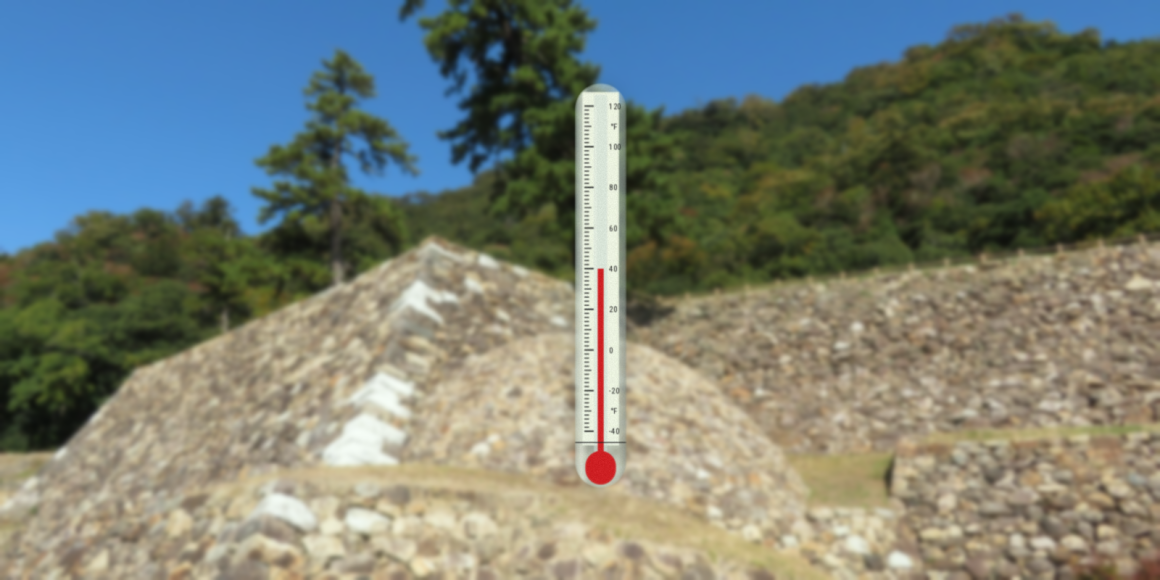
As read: **40** °F
